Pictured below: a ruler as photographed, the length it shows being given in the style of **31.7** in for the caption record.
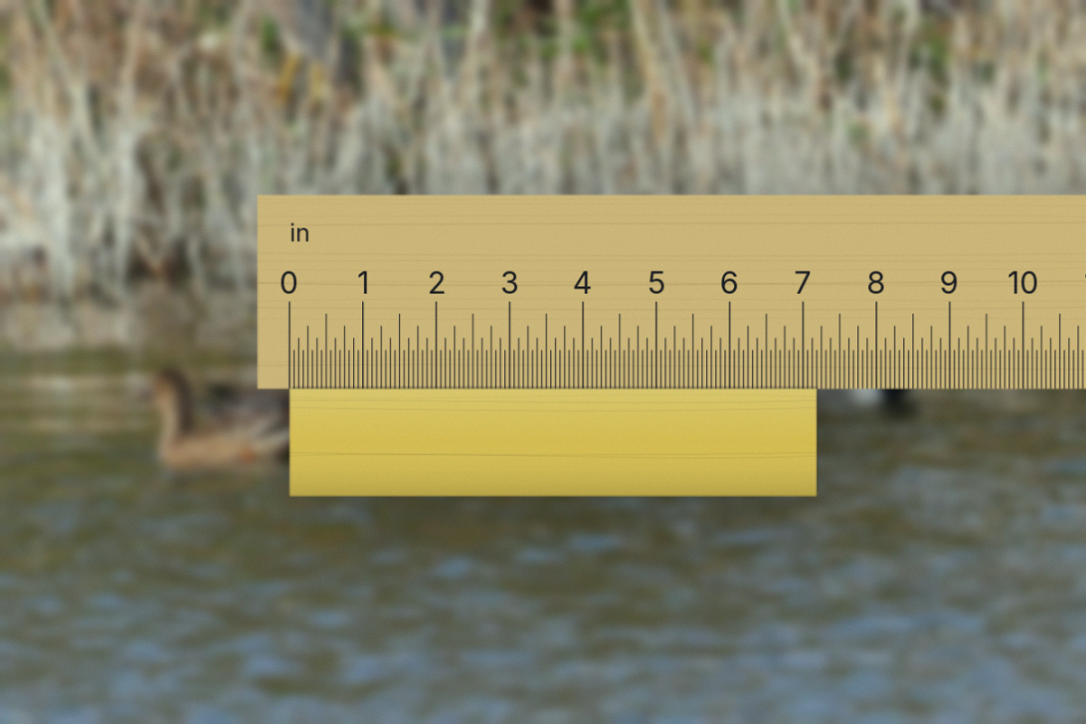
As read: **7.1875** in
